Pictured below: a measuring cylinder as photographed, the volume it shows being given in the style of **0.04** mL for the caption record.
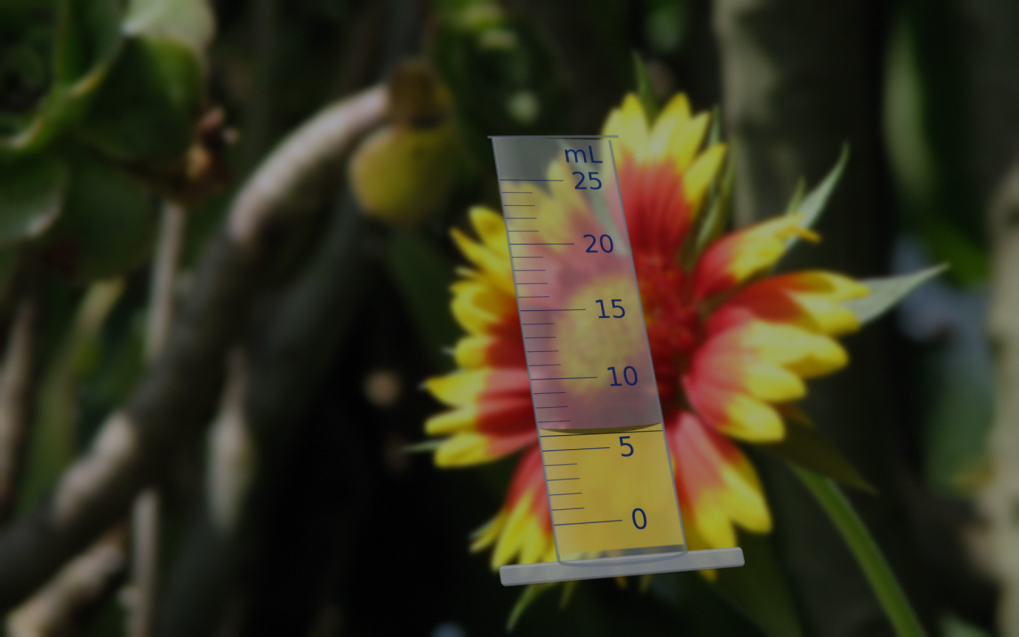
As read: **6** mL
